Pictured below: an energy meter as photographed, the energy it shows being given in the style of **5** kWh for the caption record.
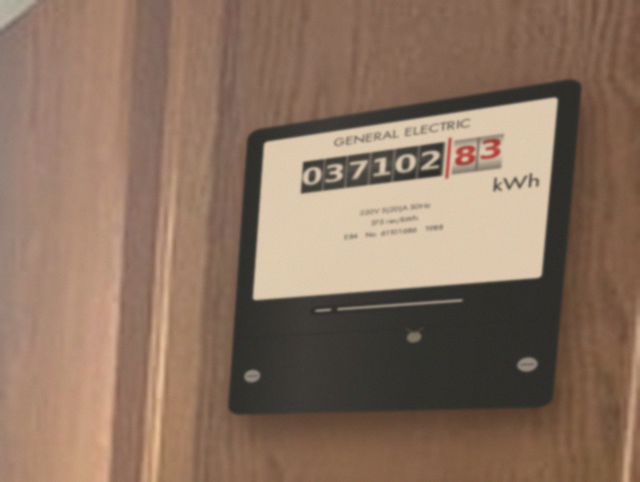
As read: **37102.83** kWh
